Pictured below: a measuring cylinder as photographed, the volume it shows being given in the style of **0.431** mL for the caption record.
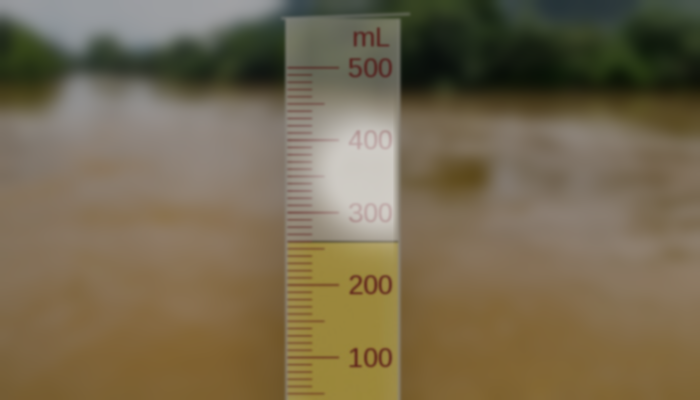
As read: **260** mL
